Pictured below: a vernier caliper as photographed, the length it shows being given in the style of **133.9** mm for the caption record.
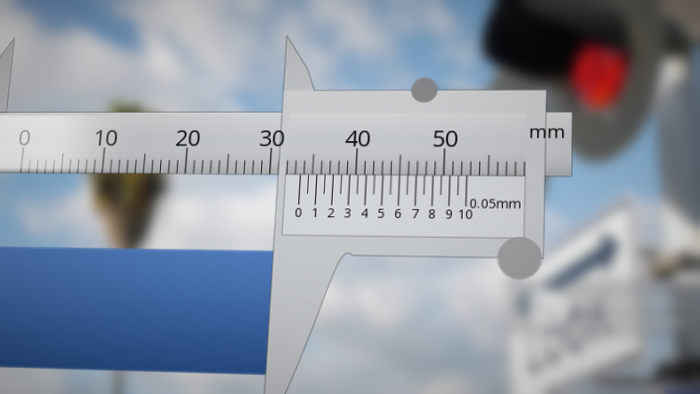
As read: **33.6** mm
